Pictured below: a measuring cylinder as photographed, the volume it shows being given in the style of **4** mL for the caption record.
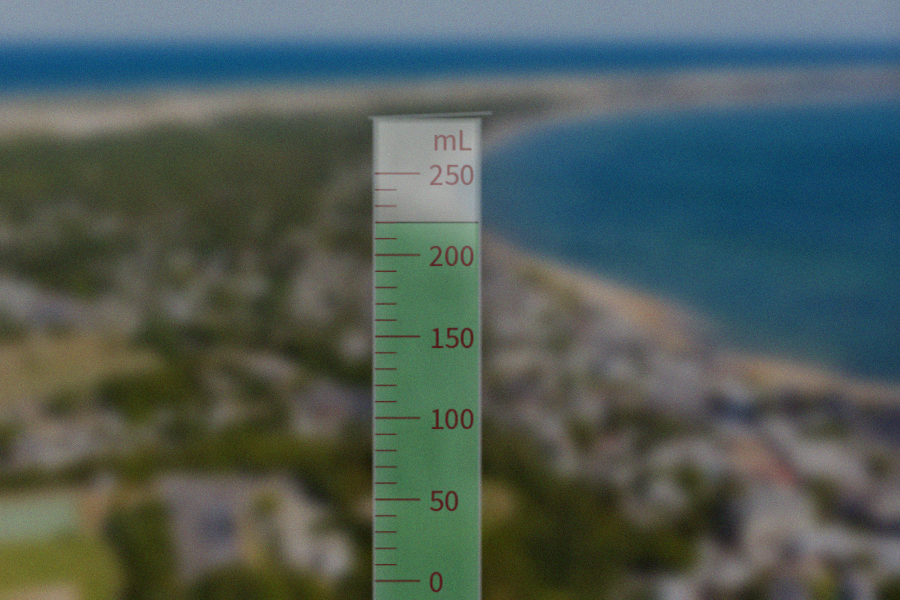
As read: **220** mL
